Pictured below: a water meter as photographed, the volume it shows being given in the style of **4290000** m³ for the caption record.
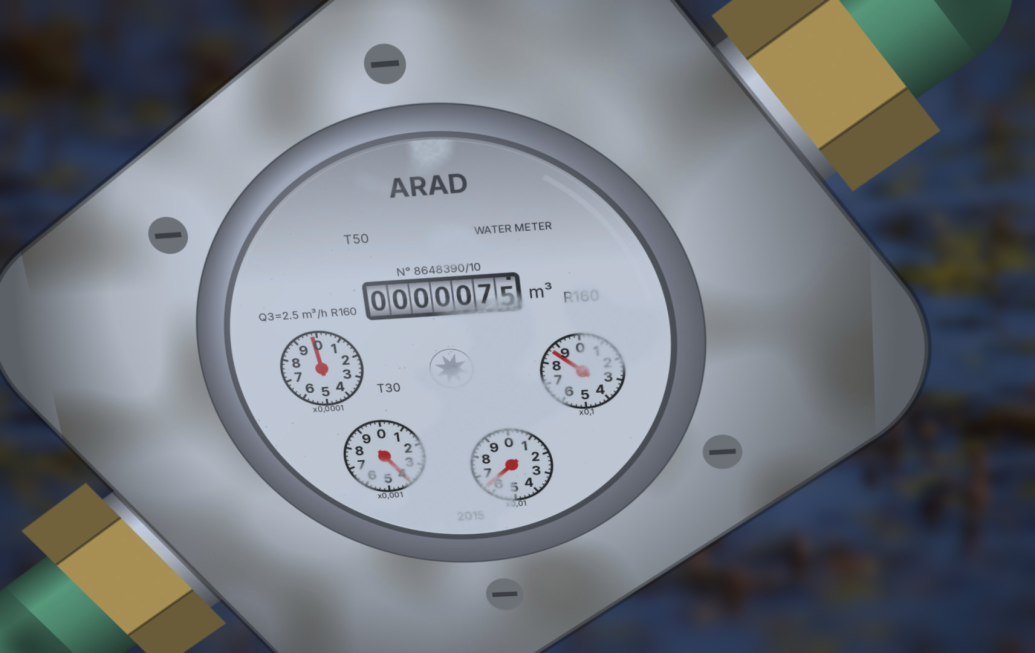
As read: **74.8639** m³
